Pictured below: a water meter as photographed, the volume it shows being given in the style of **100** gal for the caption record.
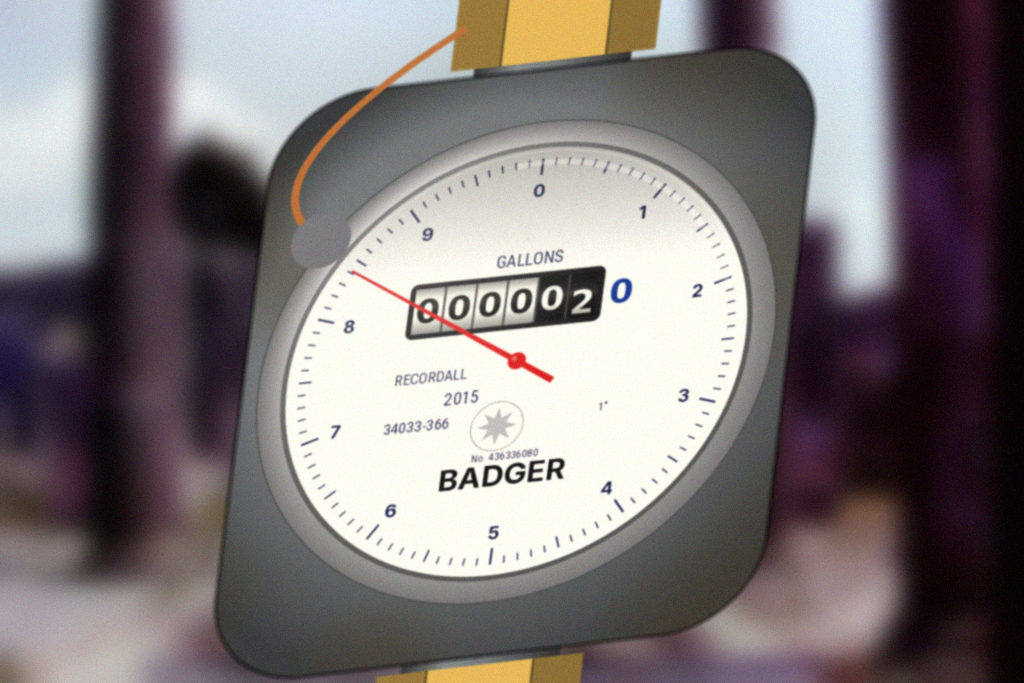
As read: **18.4** gal
